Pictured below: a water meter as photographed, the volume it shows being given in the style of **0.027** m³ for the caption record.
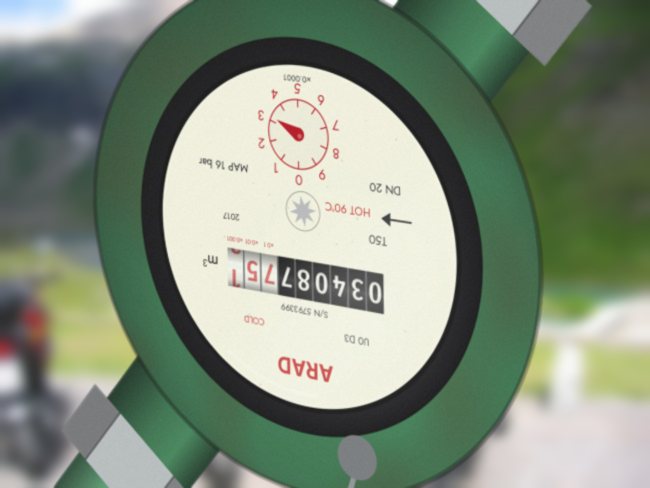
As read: **34087.7513** m³
